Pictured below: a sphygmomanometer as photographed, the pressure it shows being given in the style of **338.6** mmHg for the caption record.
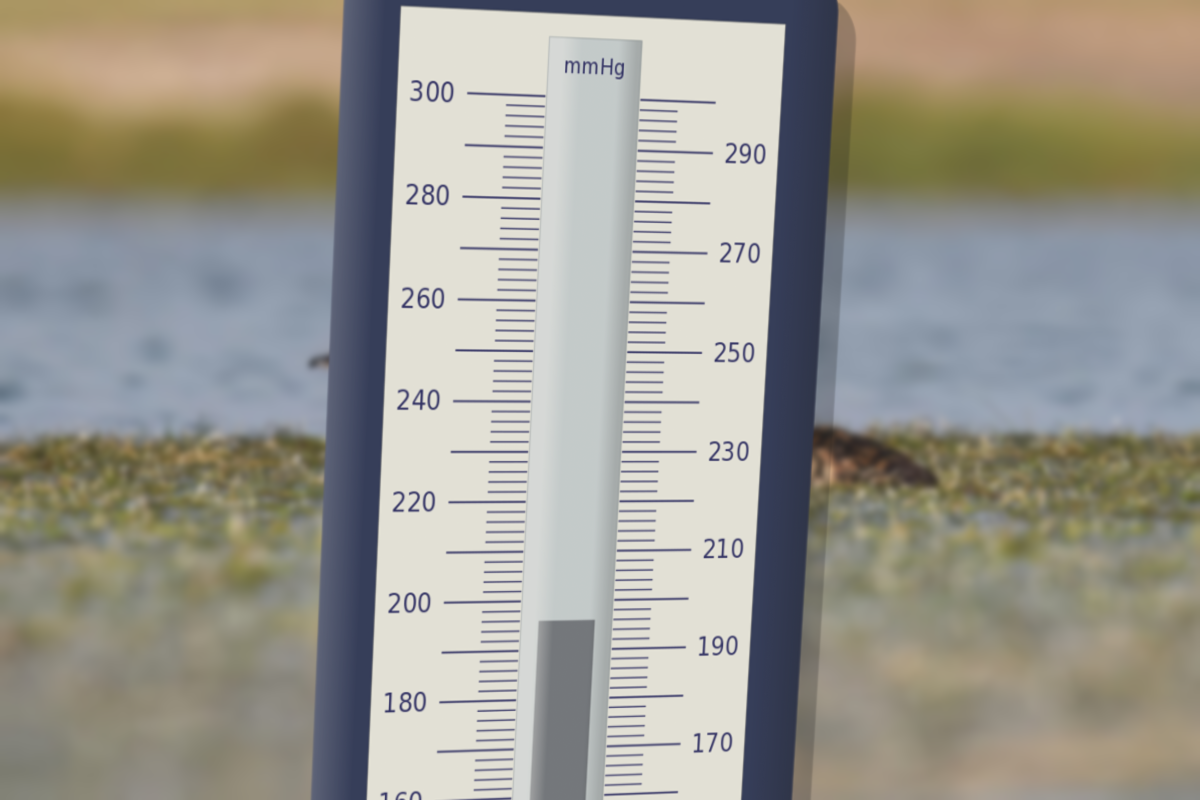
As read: **196** mmHg
